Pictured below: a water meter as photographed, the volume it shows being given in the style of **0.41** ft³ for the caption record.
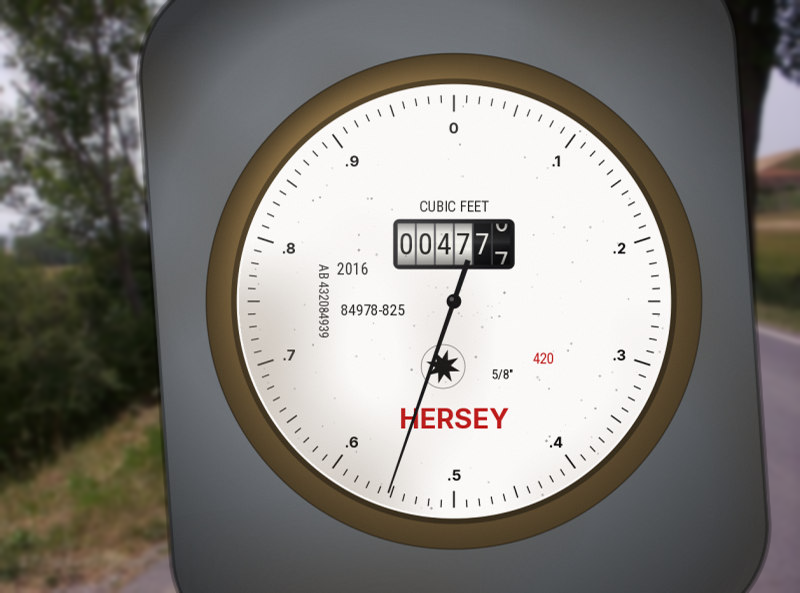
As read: **4776.55** ft³
